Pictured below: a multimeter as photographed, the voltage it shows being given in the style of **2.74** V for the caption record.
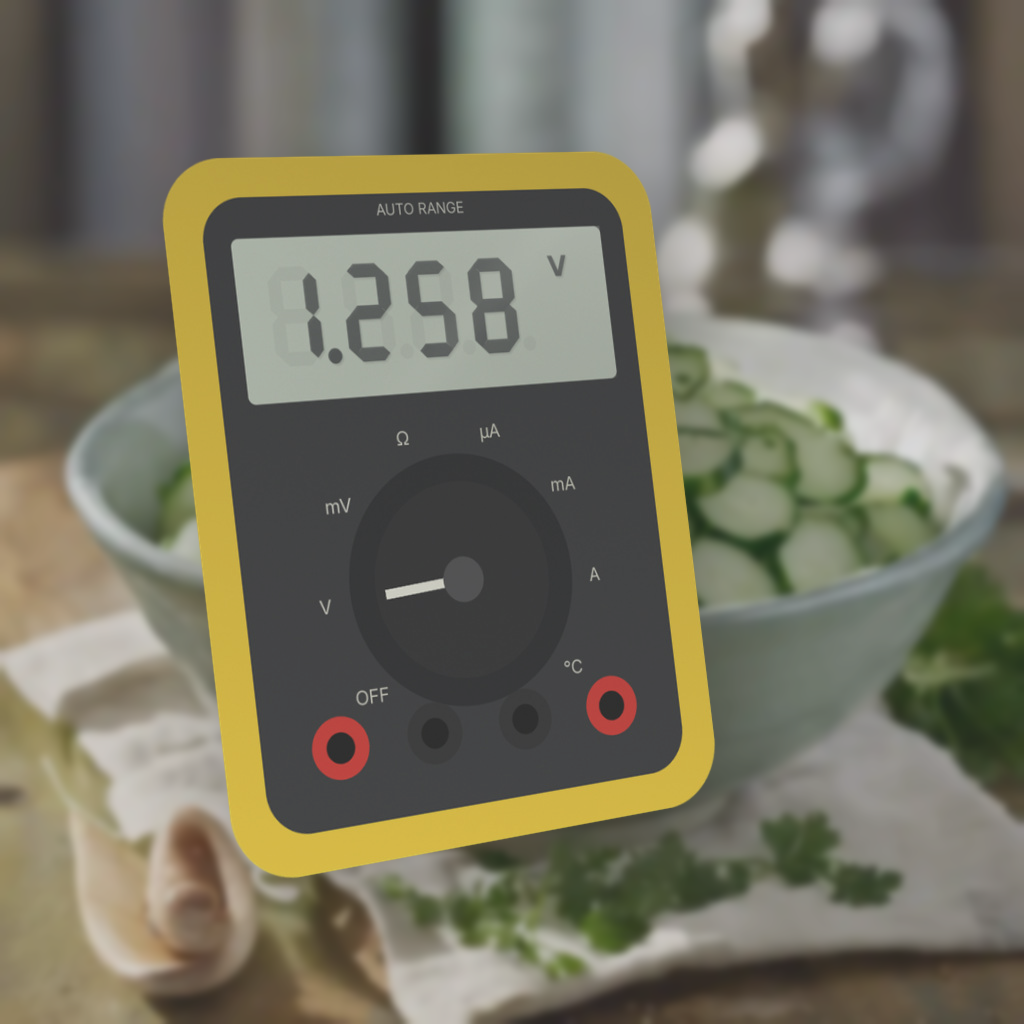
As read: **1.258** V
